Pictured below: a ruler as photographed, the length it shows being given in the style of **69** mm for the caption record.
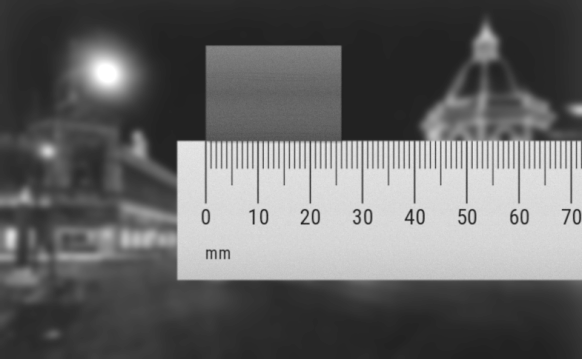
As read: **26** mm
